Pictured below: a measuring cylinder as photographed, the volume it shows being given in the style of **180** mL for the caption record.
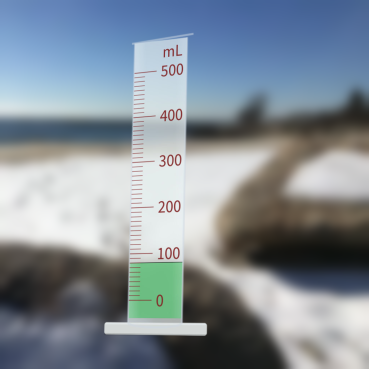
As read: **80** mL
